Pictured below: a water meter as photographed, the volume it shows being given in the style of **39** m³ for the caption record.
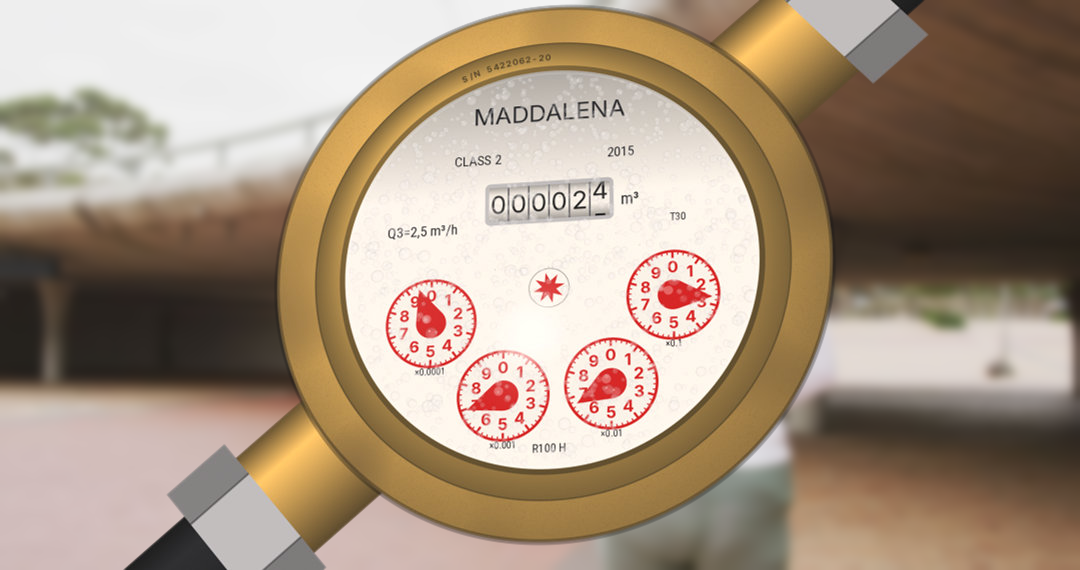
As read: **24.2669** m³
